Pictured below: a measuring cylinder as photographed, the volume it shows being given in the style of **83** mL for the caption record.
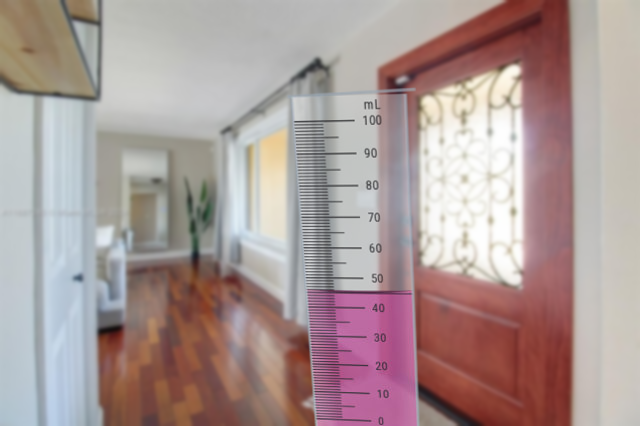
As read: **45** mL
